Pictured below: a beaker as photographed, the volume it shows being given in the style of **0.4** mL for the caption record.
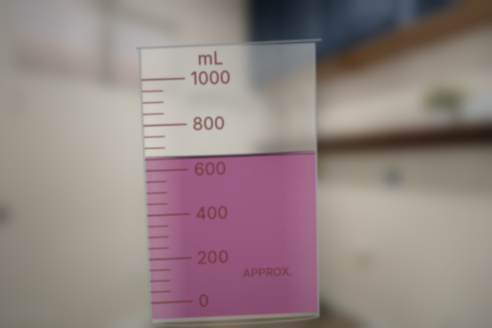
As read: **650** mL
